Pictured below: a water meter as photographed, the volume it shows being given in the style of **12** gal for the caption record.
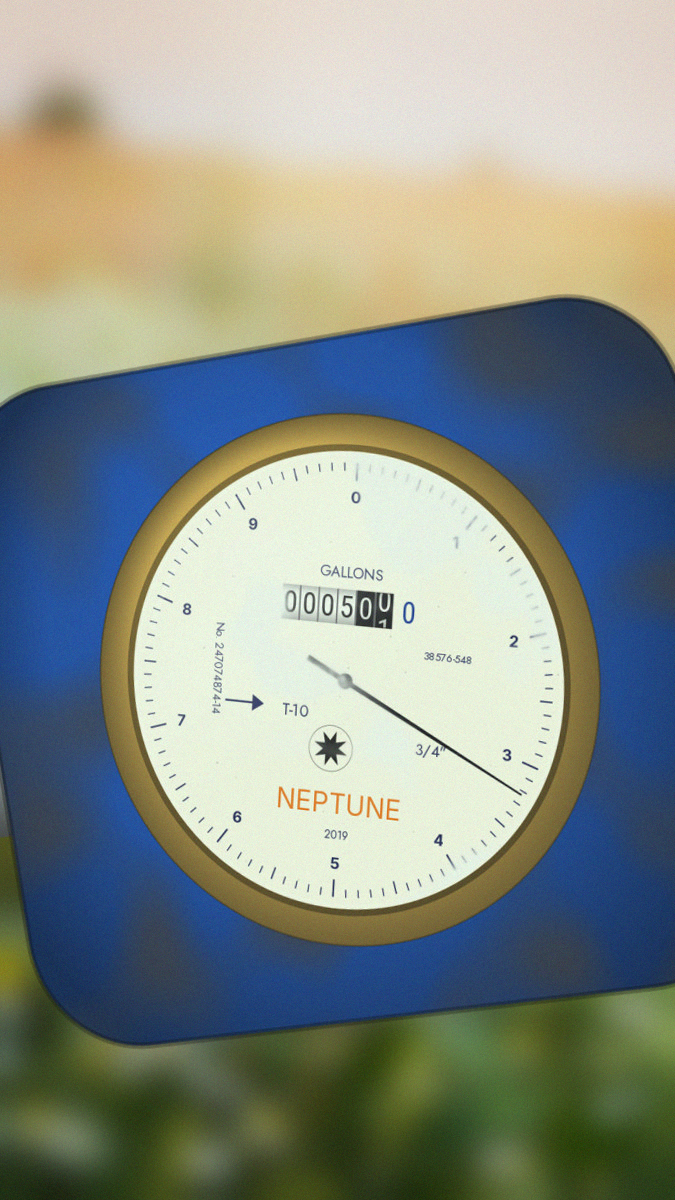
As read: **5003.2** gal
